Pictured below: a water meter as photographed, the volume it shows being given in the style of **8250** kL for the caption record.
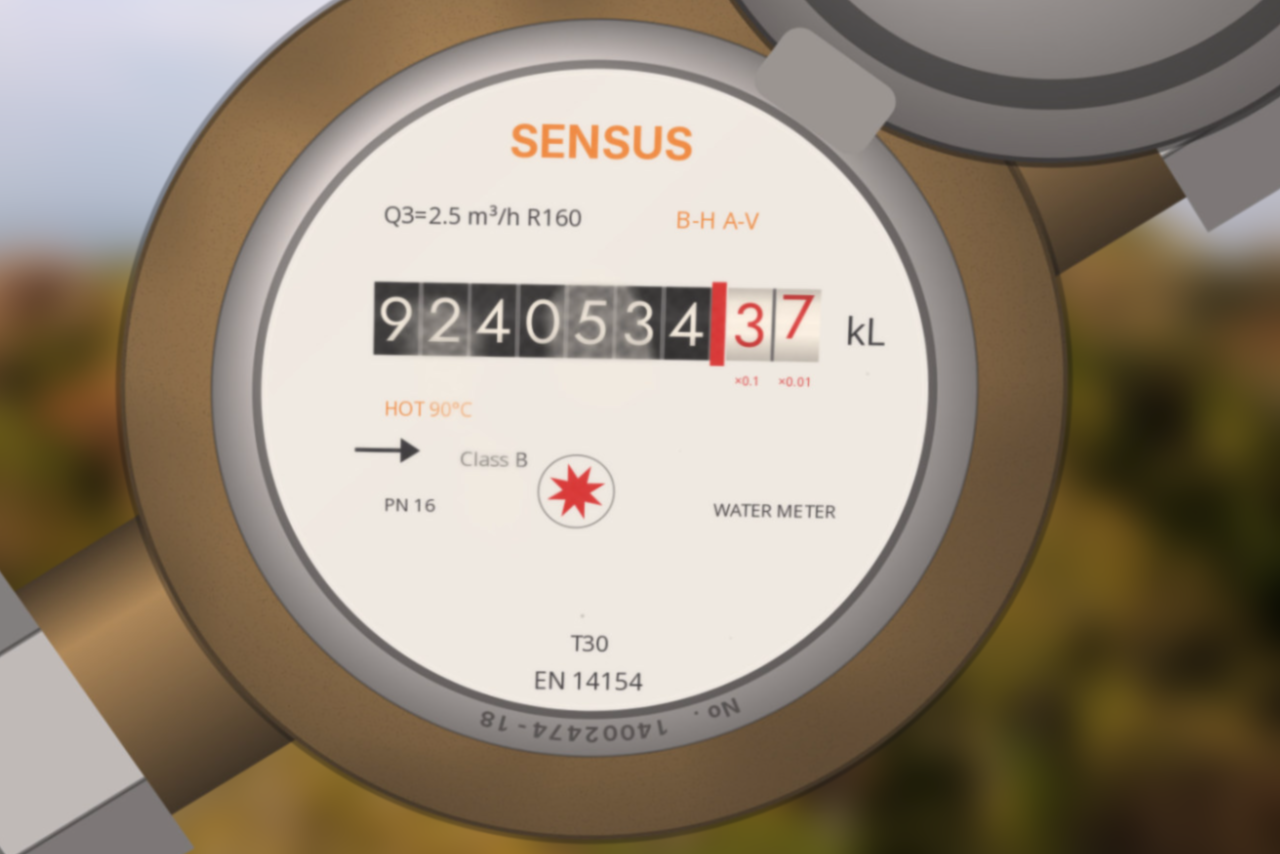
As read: **9240534.37** kL
